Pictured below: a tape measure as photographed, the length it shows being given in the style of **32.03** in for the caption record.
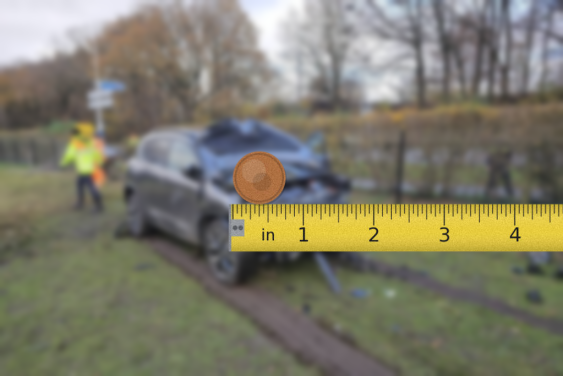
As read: **0.75** in
